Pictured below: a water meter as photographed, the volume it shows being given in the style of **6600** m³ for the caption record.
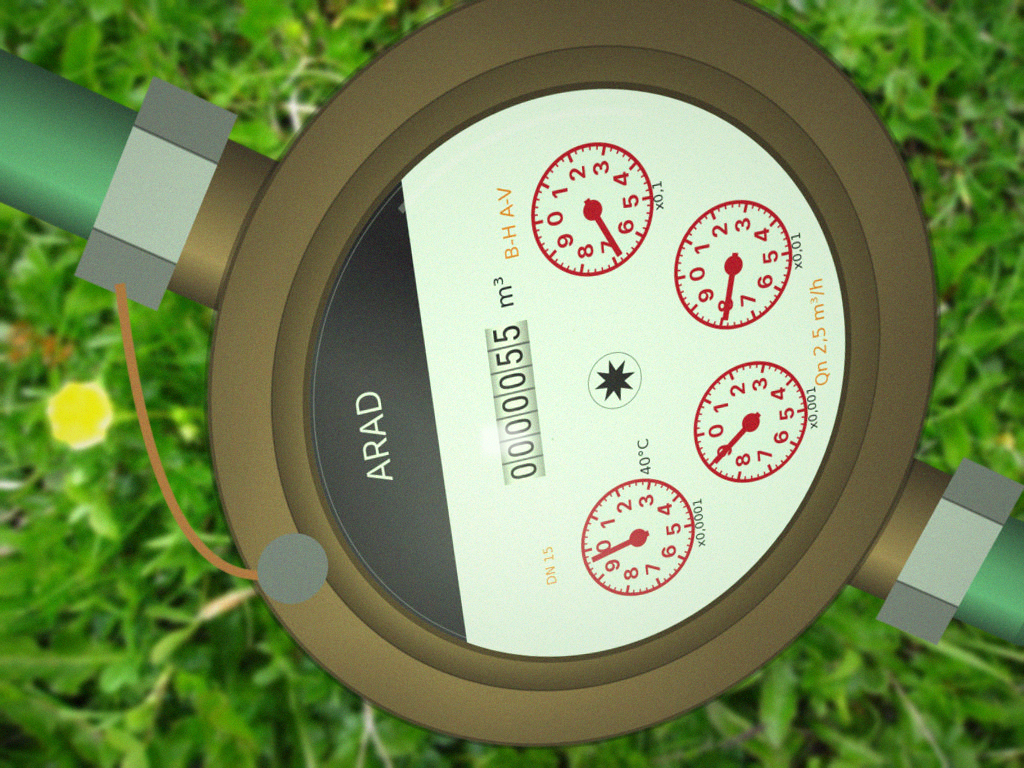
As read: **55.6789** m³
